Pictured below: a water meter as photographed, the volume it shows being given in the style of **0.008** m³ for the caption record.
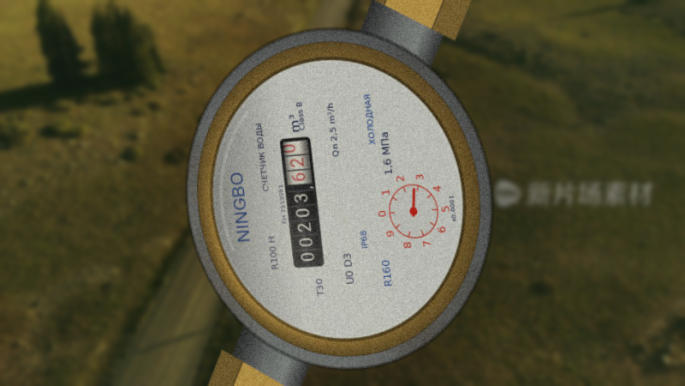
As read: **203.6202** m³
